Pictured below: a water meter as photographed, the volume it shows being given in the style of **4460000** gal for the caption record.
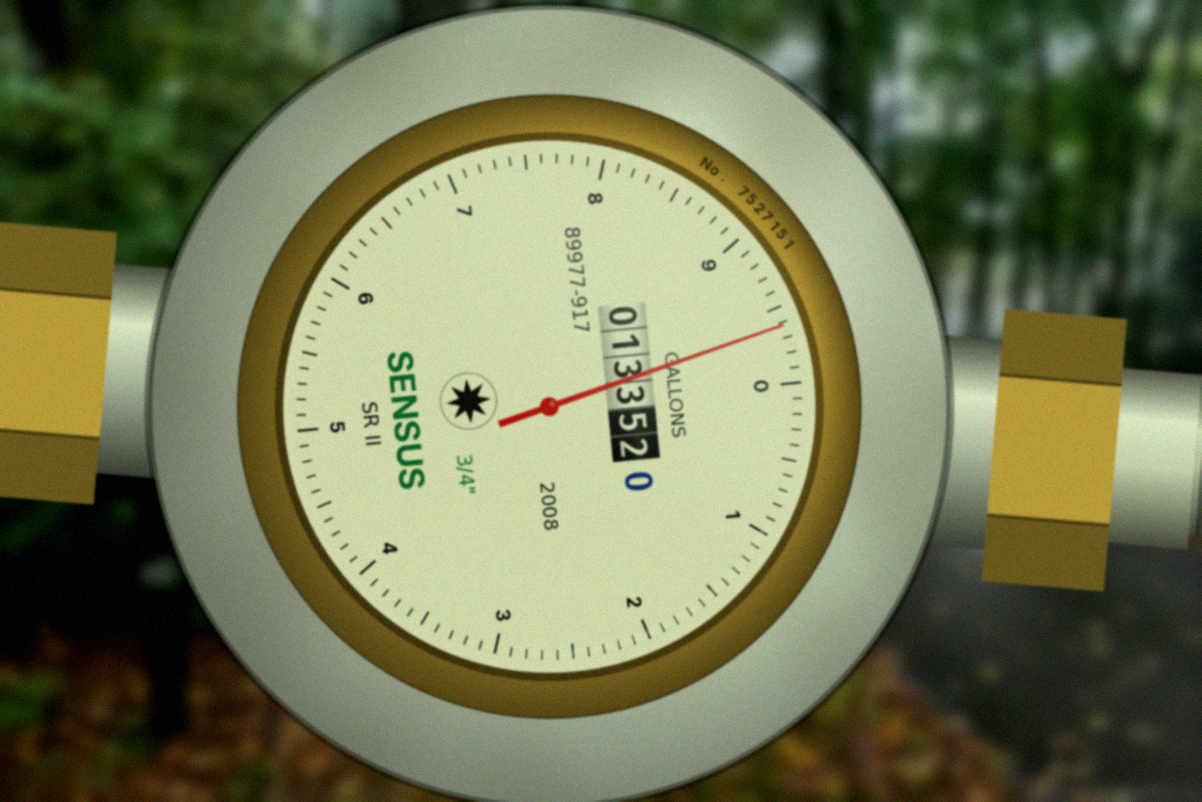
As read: **133519.6** gal
